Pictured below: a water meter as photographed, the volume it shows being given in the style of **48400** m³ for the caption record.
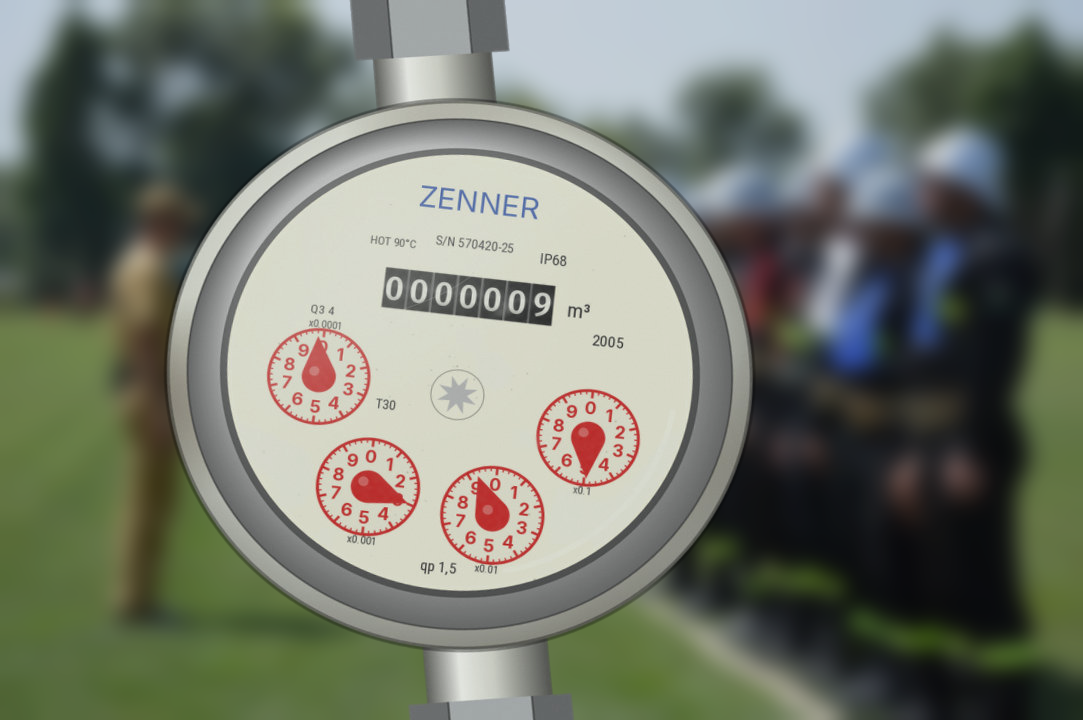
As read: **9.4929** m³
